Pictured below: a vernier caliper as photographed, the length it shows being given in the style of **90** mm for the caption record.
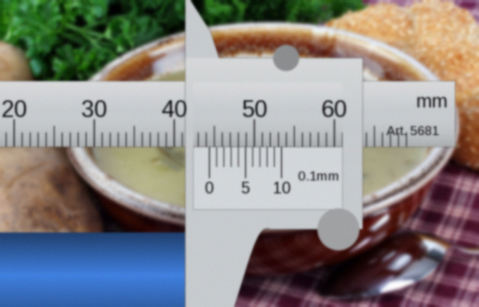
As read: **44.4** mm
